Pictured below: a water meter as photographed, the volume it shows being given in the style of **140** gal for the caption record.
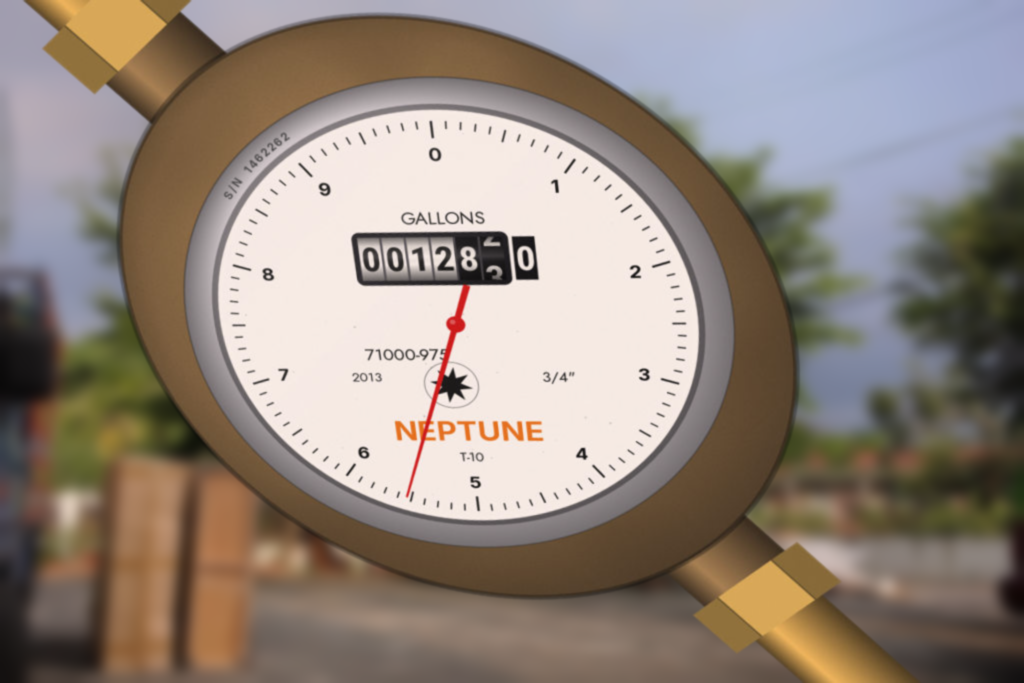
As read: **12825.5** gal
